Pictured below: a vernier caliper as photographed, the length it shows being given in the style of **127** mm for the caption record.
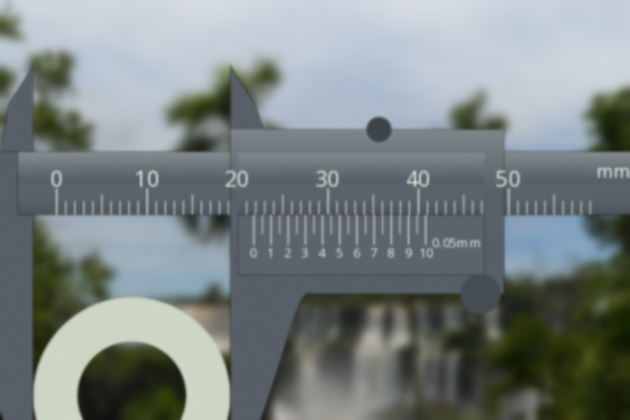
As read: **21.8** mm
